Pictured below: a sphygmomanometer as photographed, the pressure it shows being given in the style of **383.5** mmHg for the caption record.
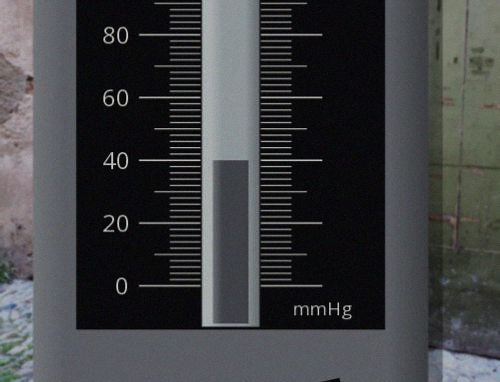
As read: **40** mmHg
